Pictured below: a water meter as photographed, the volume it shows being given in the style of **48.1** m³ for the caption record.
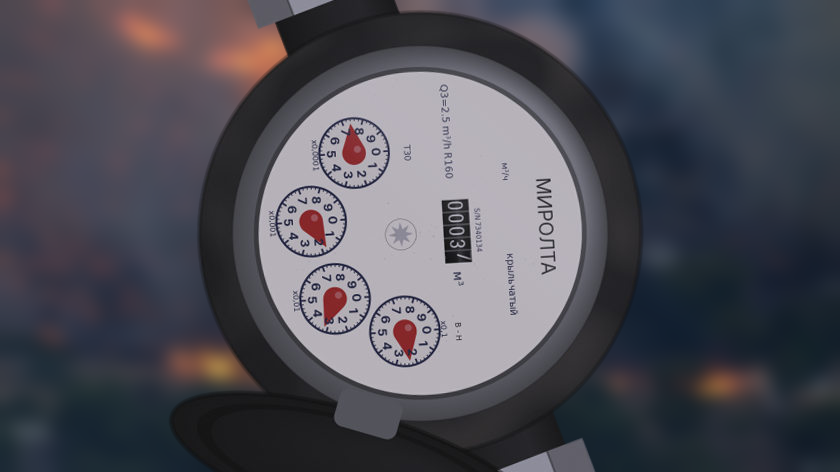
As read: **37.2317** m³
